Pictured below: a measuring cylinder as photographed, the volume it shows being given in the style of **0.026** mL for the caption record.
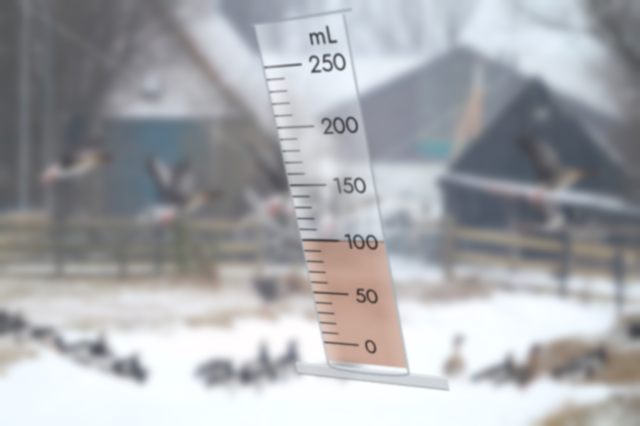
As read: **100** mL
